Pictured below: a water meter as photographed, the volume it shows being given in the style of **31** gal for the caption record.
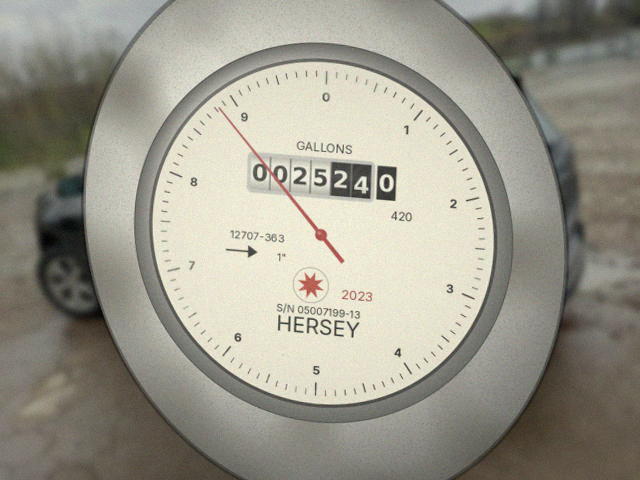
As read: **25238.8** gal
